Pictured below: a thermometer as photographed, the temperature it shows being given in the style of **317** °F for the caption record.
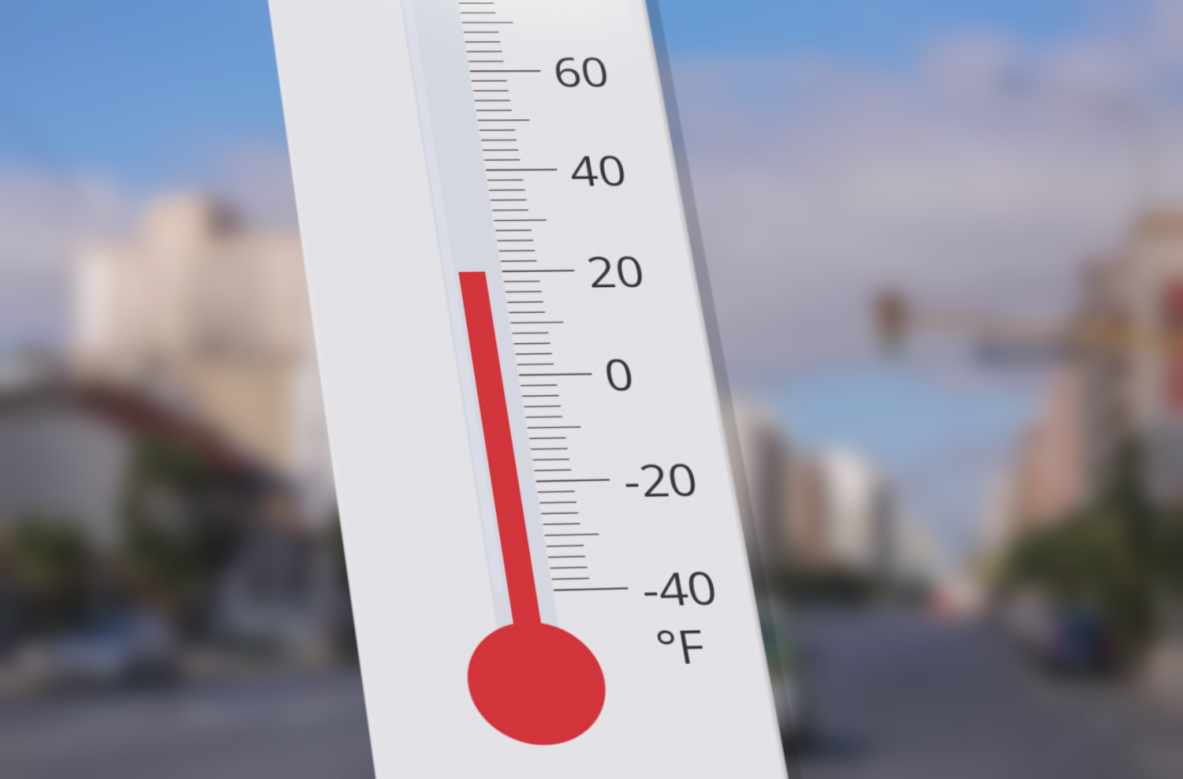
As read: **20** °F
